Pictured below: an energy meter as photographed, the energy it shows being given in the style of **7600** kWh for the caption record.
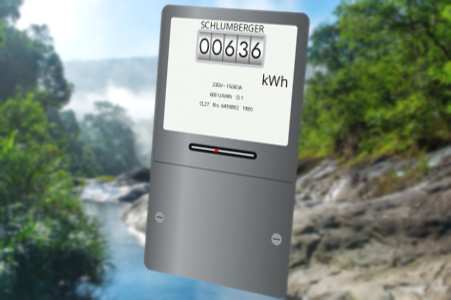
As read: **636** kWh
